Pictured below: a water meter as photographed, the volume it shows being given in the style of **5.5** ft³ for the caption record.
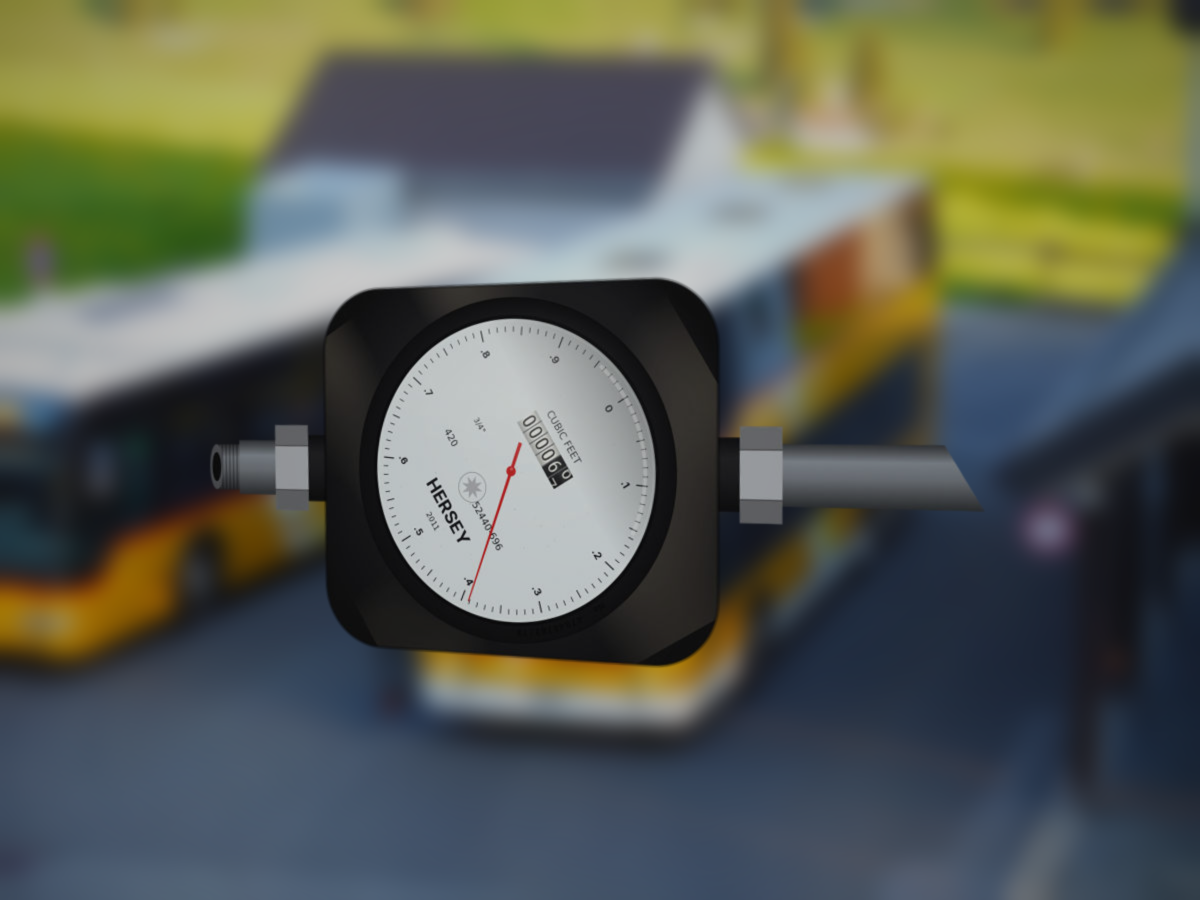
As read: **66.39** ft³
